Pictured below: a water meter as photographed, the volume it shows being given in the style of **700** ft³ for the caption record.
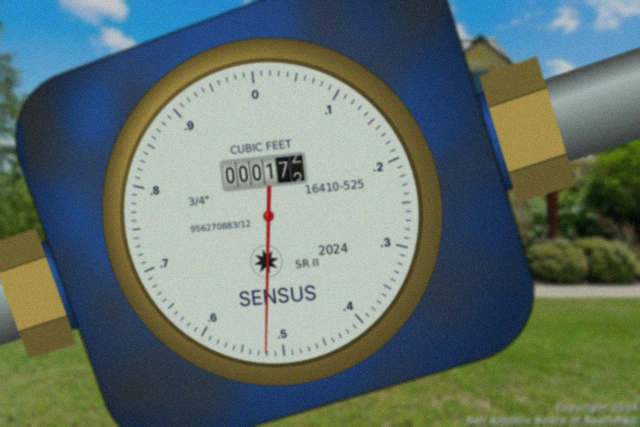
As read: **172.52** ft³
